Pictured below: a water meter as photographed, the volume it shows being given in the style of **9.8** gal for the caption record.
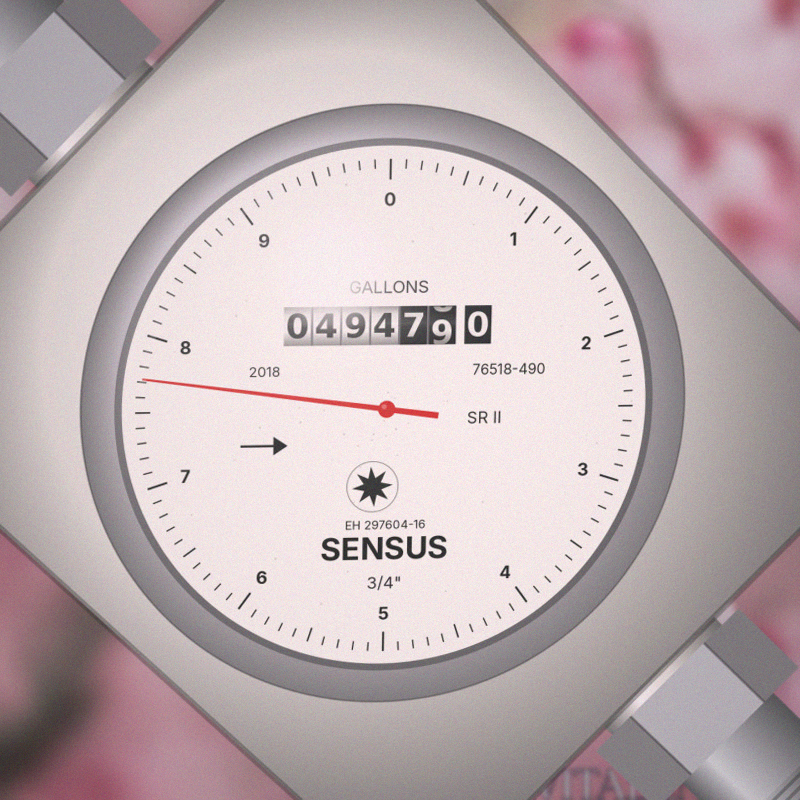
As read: **494787.7** gal
